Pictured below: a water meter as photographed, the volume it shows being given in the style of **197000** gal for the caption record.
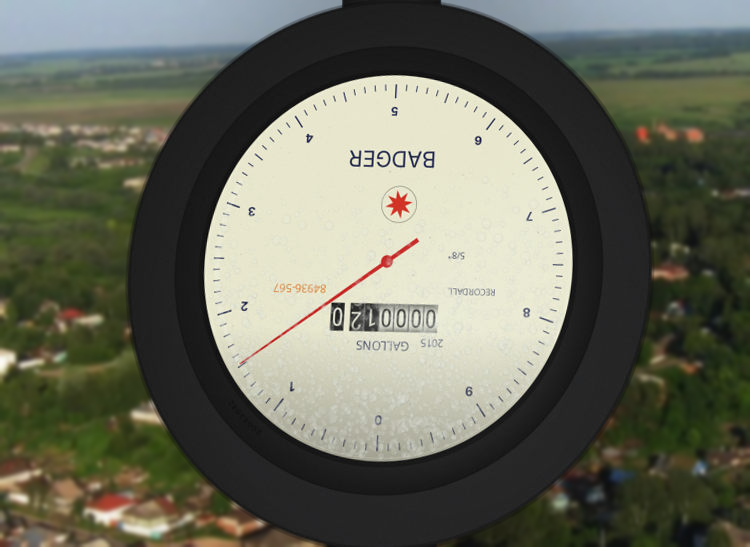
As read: **121.5** gal
